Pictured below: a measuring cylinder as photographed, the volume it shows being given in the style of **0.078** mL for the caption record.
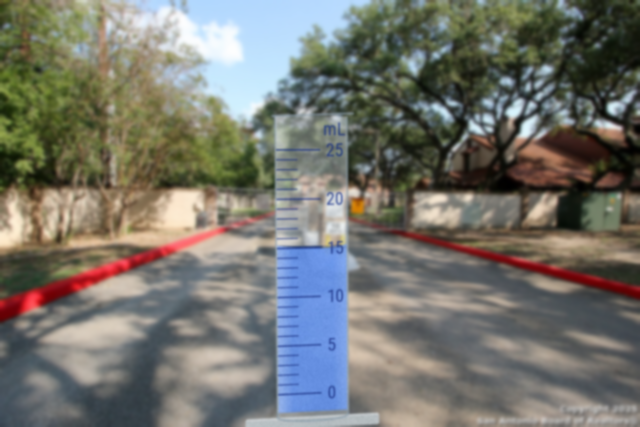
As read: **15** mL
